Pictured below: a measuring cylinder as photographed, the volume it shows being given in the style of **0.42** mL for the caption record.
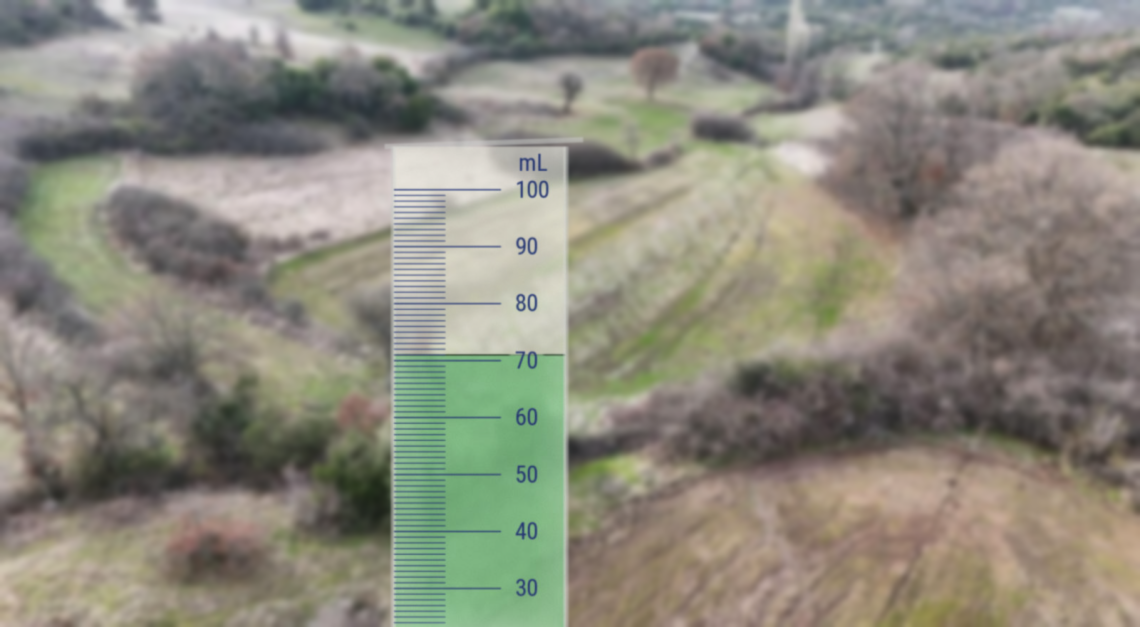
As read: **71** mL
